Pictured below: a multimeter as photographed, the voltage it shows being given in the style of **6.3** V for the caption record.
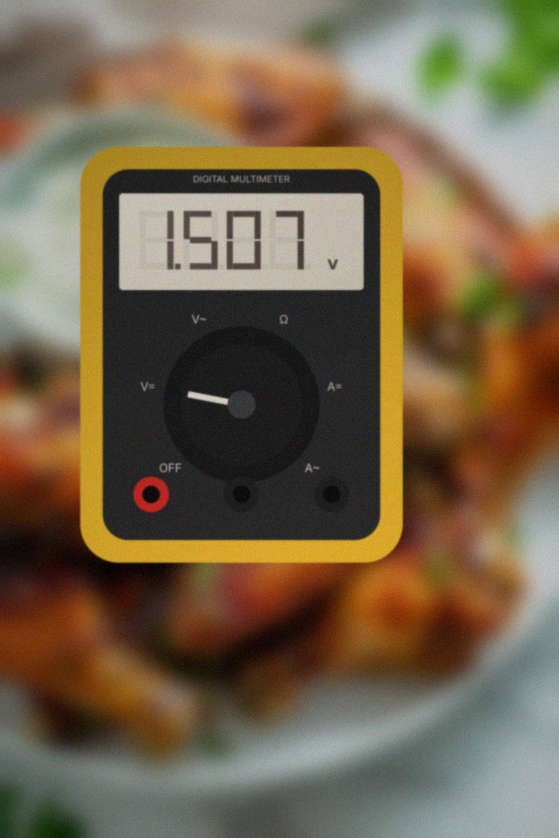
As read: **1.507** V
